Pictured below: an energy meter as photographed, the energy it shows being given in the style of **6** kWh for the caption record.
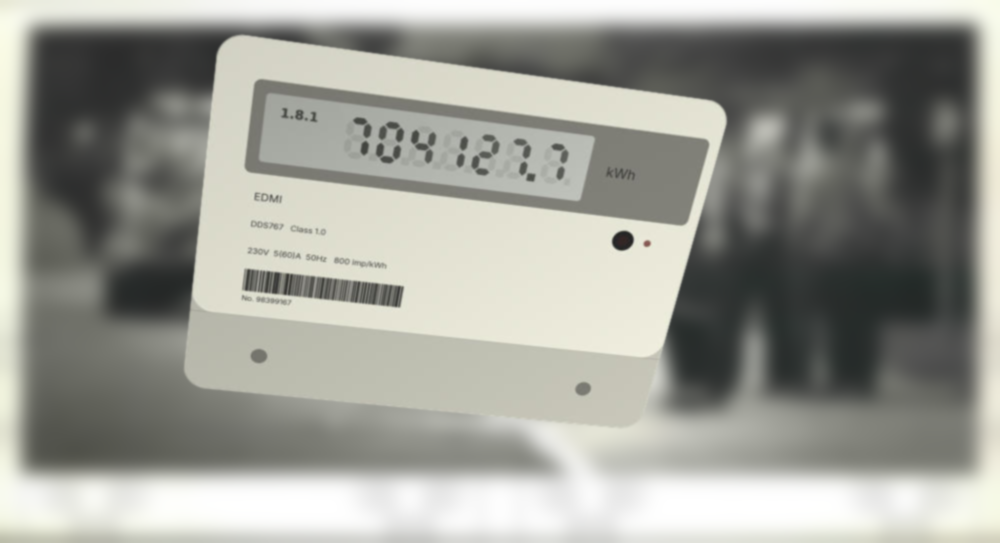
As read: **704127.7** kWh
